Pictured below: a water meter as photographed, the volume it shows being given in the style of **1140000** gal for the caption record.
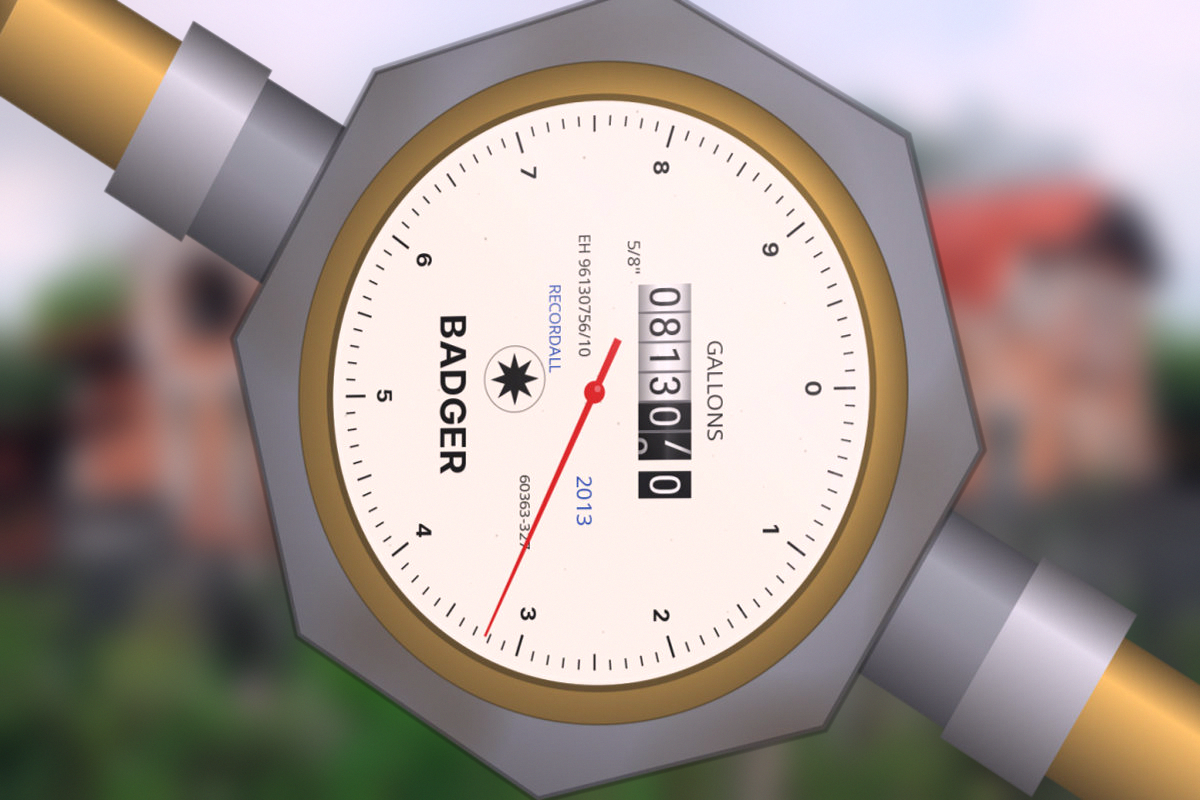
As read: **813073.2** gal
